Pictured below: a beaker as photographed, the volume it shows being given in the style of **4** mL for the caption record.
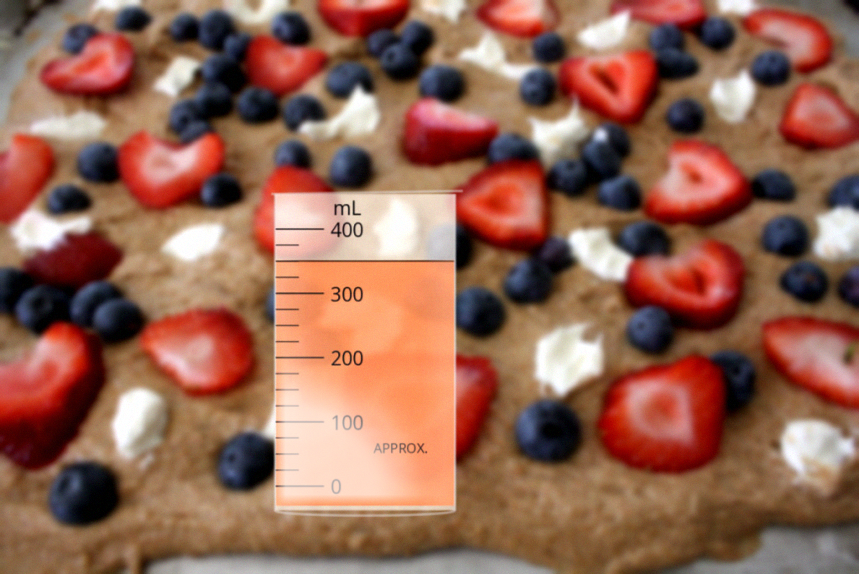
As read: **350** mL
